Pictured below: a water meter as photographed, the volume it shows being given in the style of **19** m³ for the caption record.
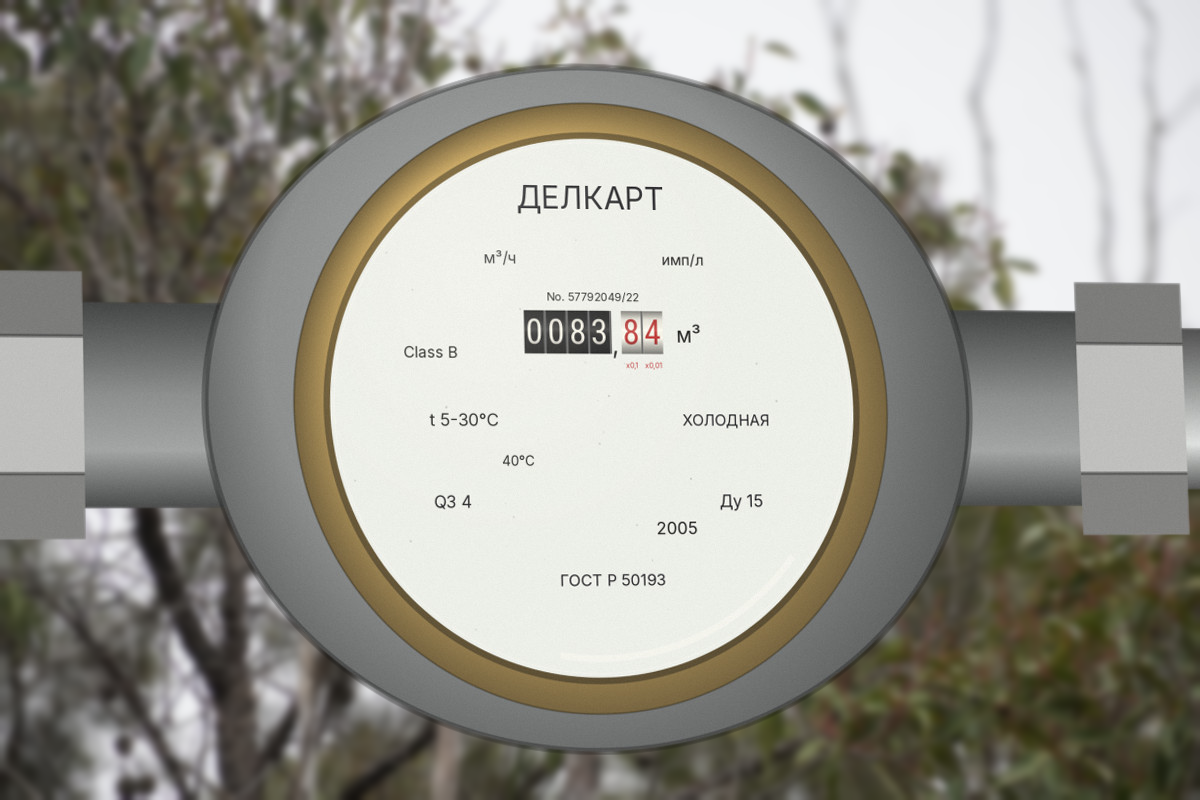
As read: **83.84** m³
